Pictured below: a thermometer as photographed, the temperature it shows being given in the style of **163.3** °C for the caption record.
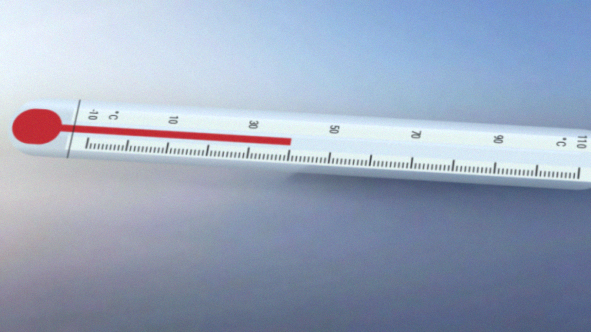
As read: **40** °C
